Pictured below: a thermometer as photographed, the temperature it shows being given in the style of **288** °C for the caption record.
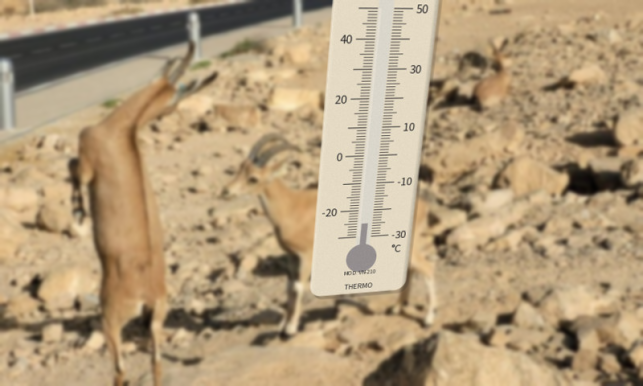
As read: **-25** °C
